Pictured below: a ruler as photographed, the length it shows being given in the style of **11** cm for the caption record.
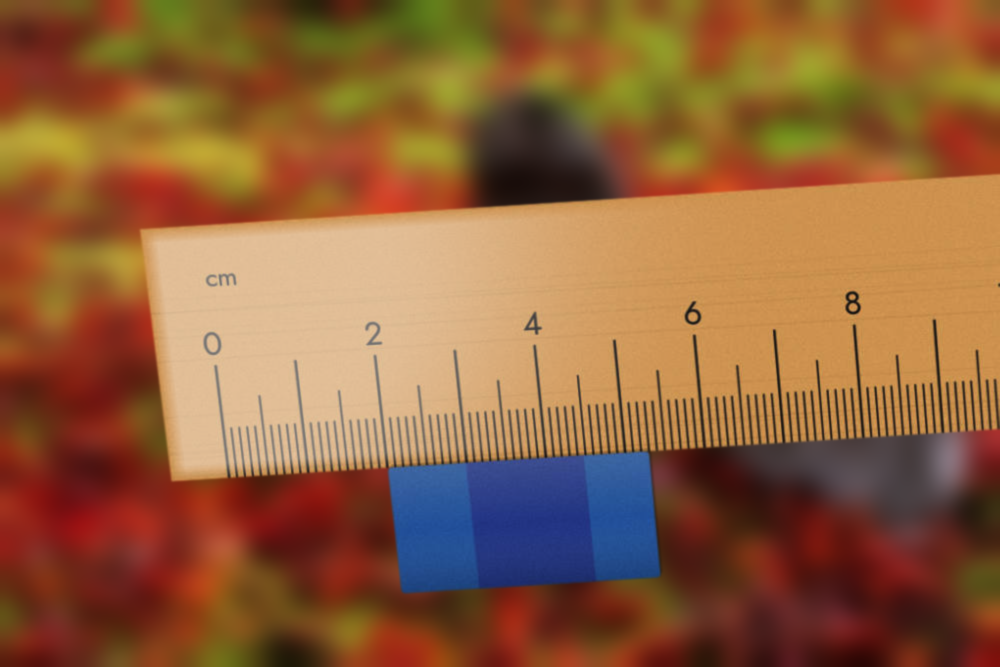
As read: **3.3** cm
